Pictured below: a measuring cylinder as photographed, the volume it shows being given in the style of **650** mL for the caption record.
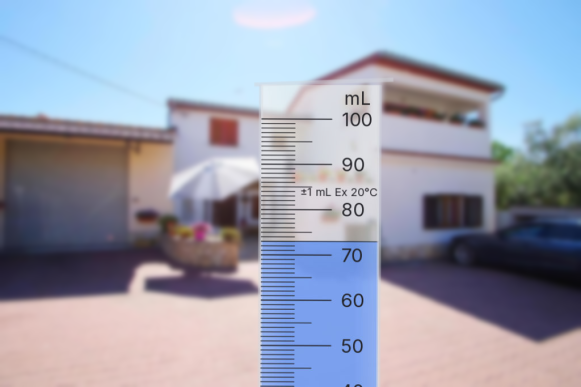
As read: **73** mL
